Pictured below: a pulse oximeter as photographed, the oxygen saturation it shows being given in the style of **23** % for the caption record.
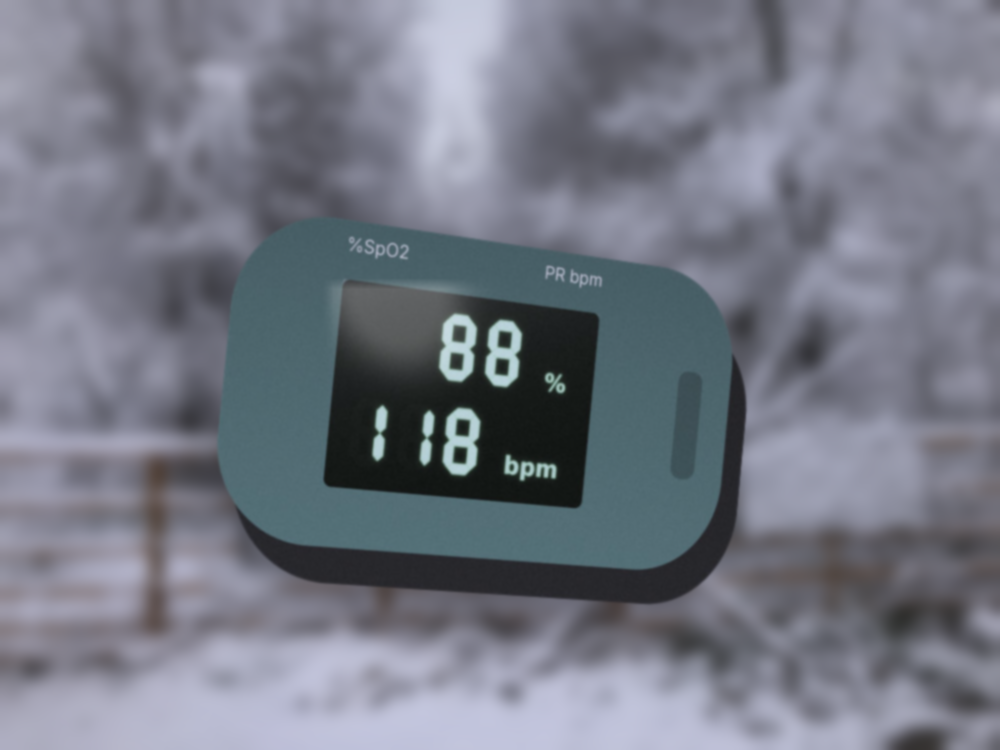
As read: **88** %
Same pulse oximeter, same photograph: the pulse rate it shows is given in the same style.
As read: **118** bpm
